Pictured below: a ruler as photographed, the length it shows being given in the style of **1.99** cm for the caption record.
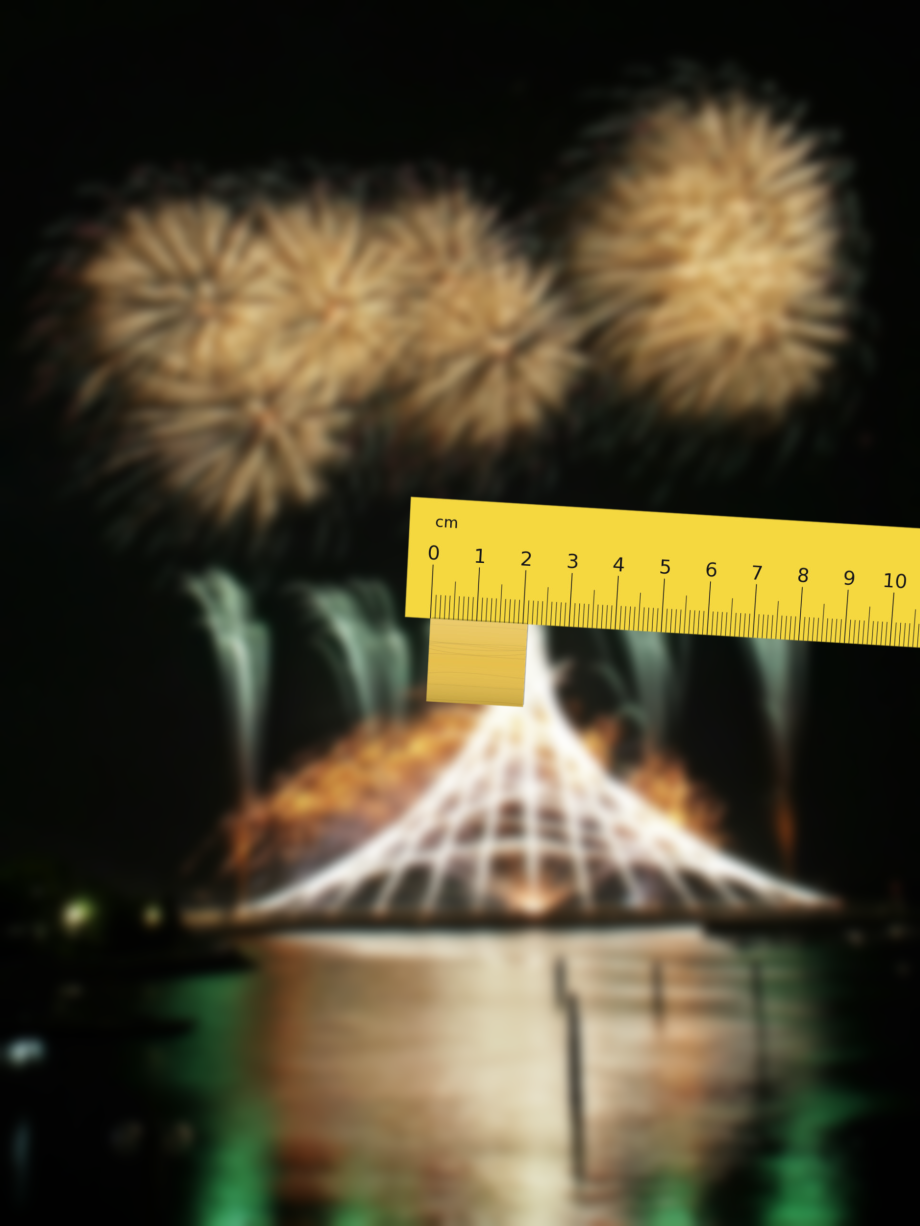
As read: **2.1** cm
